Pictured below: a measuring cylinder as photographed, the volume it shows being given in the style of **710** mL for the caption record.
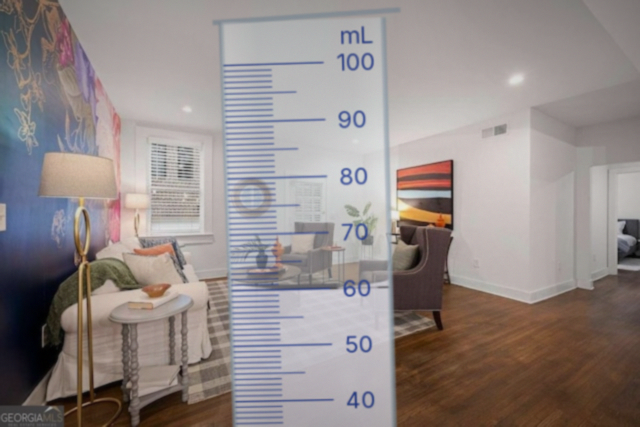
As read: **60** mL
